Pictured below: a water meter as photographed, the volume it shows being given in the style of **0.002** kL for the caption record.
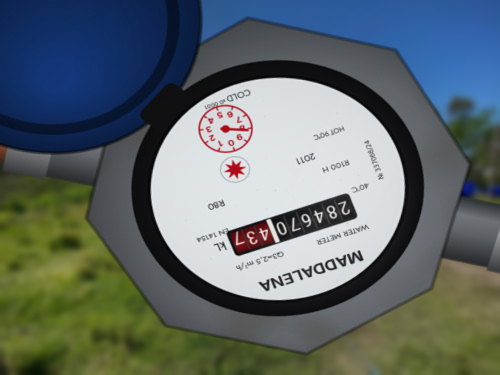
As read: **284670.4368** kL
